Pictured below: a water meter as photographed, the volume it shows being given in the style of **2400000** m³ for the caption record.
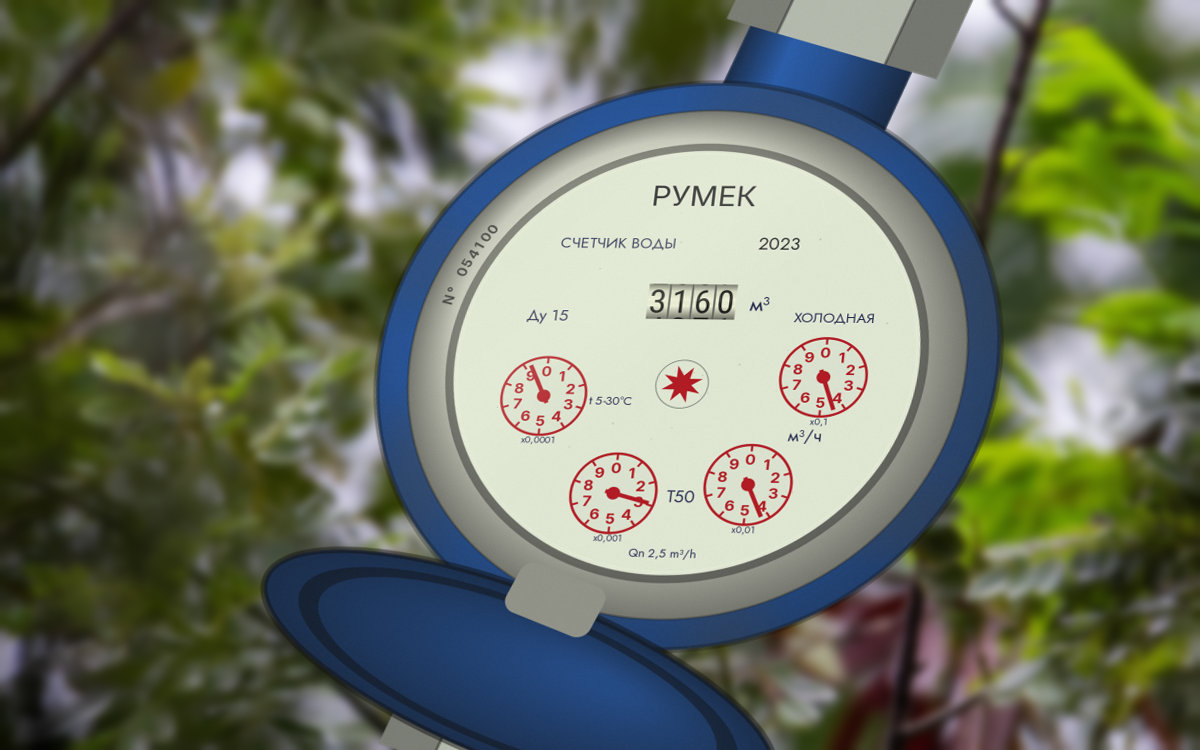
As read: **3160.4429** m³
